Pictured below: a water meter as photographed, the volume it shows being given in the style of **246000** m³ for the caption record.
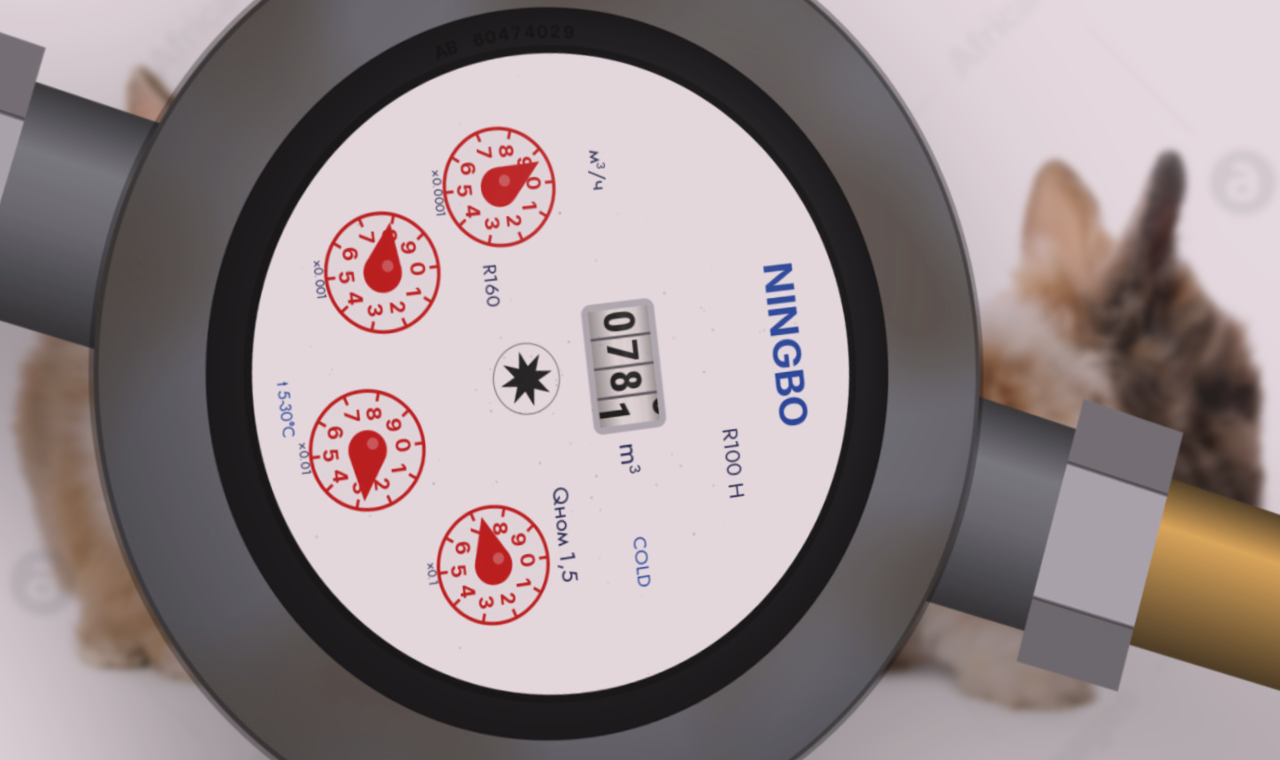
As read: **780.7279** m³
